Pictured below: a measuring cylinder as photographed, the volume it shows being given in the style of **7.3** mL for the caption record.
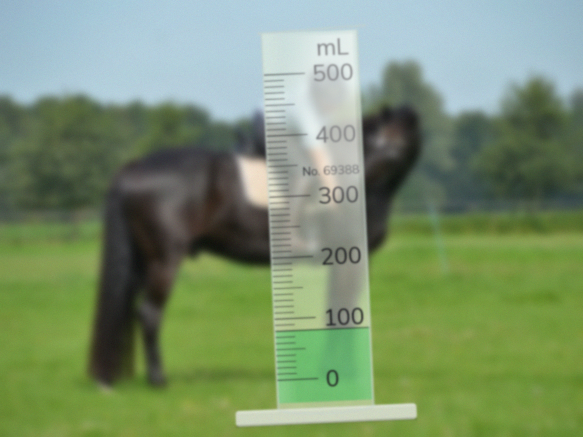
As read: **80** mL
